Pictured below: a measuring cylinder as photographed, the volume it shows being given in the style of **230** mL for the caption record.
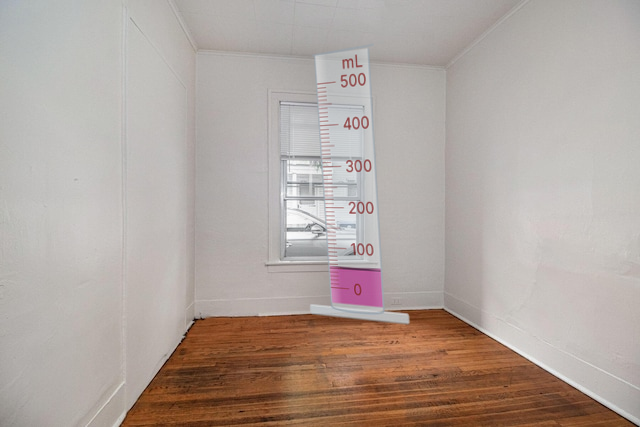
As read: **50** mL
